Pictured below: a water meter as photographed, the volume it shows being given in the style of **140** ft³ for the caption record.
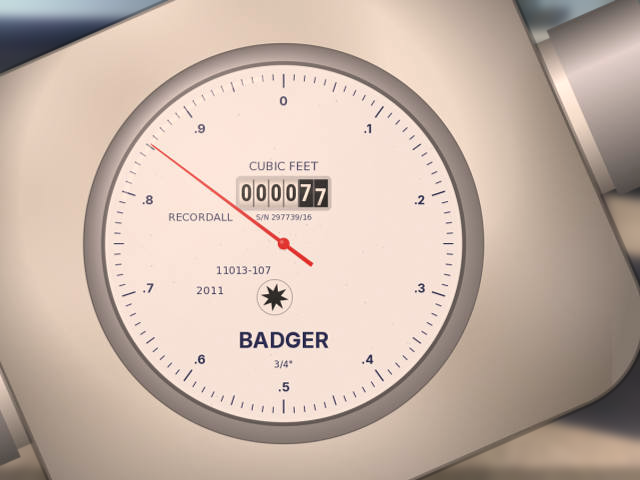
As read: **76.85** ft³
